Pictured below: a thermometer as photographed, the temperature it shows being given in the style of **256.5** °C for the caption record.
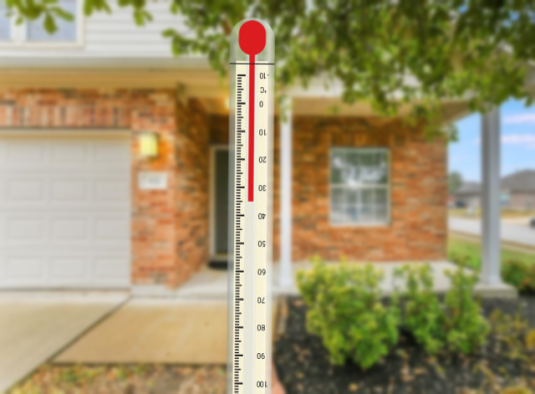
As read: **35** °C
